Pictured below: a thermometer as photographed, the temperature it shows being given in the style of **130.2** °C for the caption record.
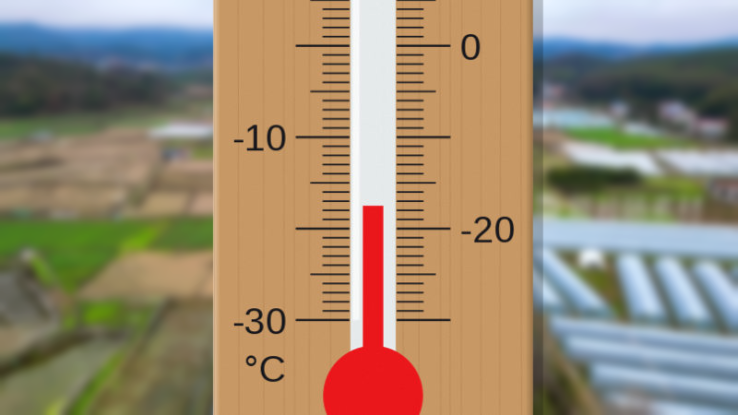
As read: **-17.5** °C
